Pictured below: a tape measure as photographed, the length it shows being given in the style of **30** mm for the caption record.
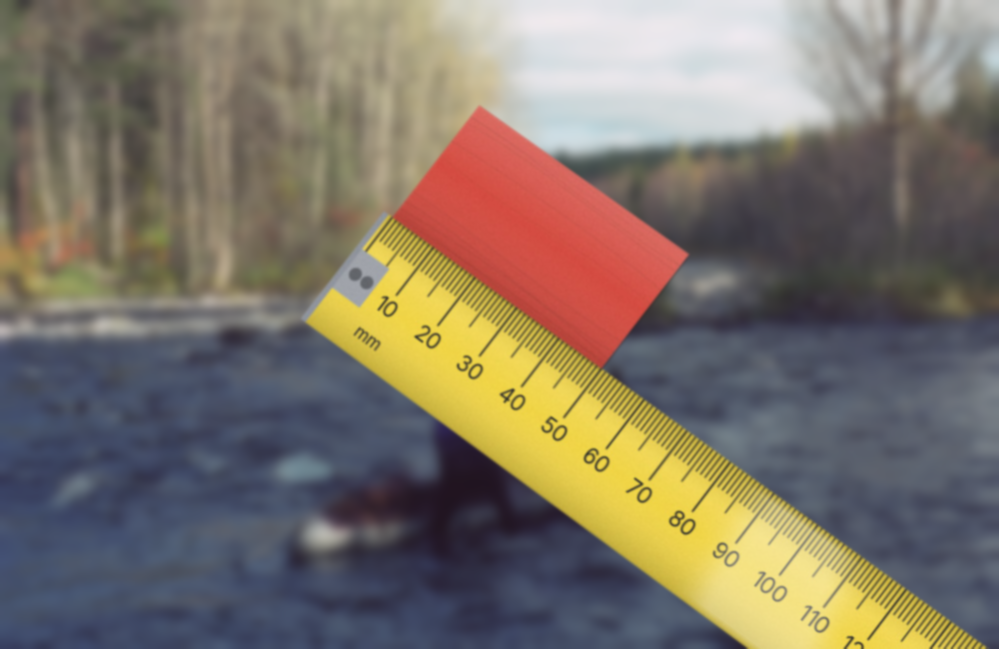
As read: **50** mm
